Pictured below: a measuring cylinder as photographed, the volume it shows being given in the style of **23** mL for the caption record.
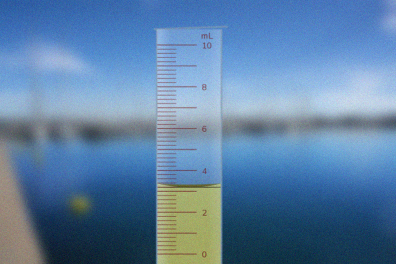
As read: **3.2** mL
